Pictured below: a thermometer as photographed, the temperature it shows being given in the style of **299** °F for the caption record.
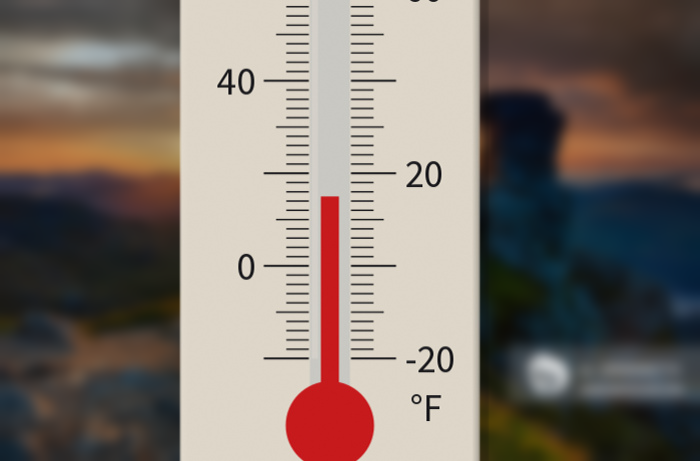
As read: **15** °F
